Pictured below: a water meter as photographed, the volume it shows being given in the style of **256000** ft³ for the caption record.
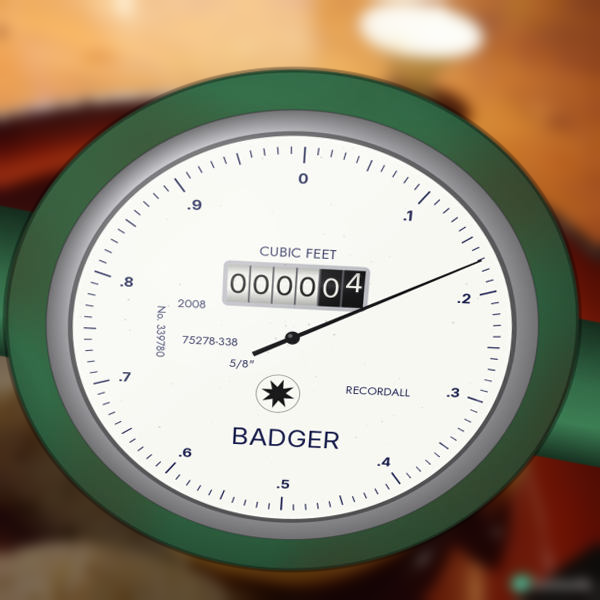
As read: **4.17** ft³
